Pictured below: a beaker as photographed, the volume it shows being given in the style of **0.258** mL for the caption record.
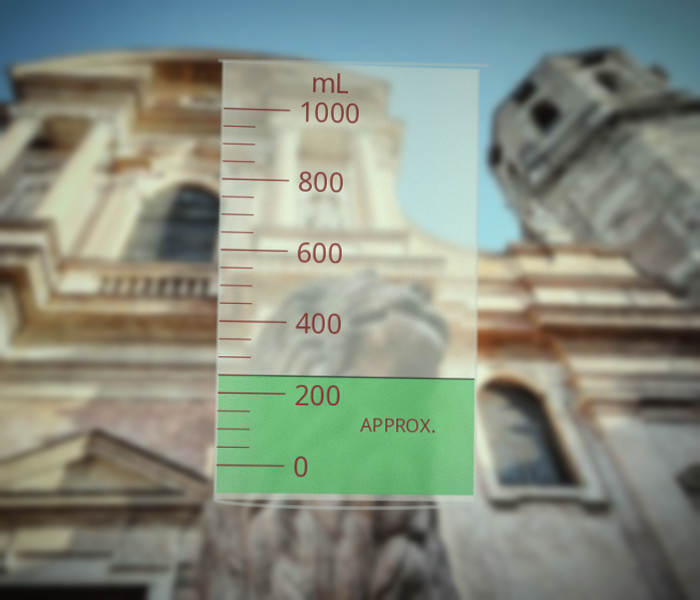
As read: **250** mL
